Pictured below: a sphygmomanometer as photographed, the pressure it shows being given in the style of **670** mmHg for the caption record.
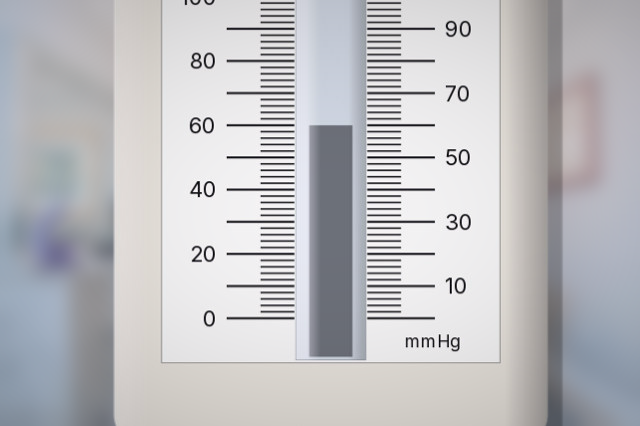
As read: **60** mmHg
